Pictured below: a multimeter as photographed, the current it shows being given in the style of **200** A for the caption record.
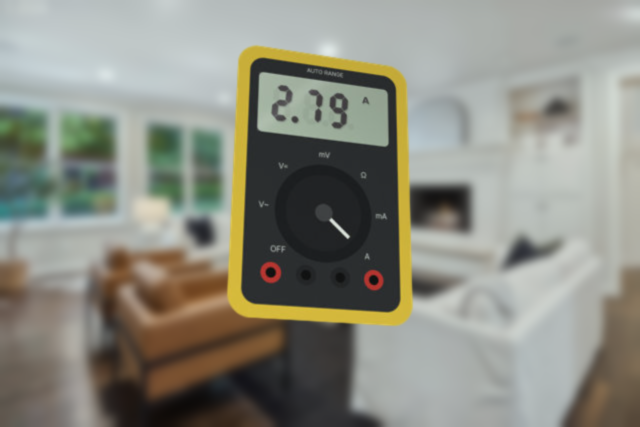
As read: **2.79** A
